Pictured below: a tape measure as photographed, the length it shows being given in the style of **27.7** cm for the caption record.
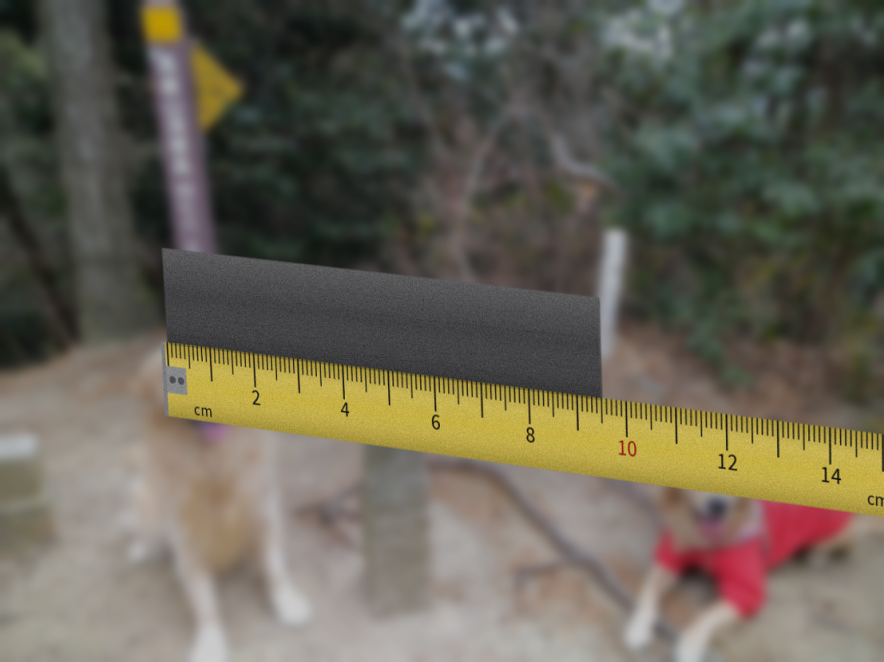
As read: **9.5** cm
